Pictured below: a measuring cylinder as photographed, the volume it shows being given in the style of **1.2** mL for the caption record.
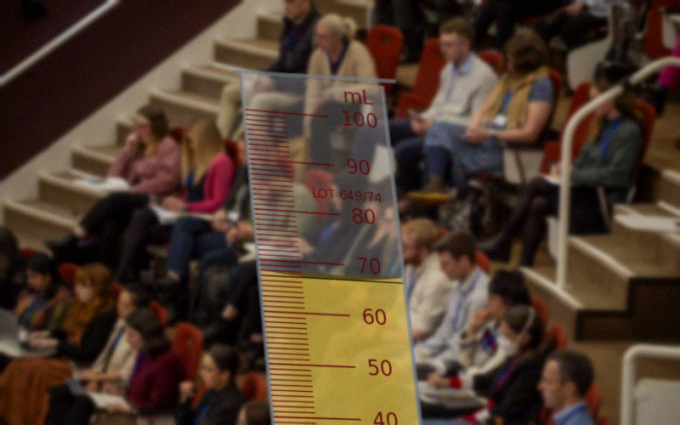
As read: **67** mL
